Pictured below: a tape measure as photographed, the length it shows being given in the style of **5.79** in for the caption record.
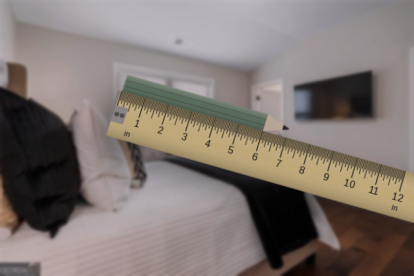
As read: **7** in
